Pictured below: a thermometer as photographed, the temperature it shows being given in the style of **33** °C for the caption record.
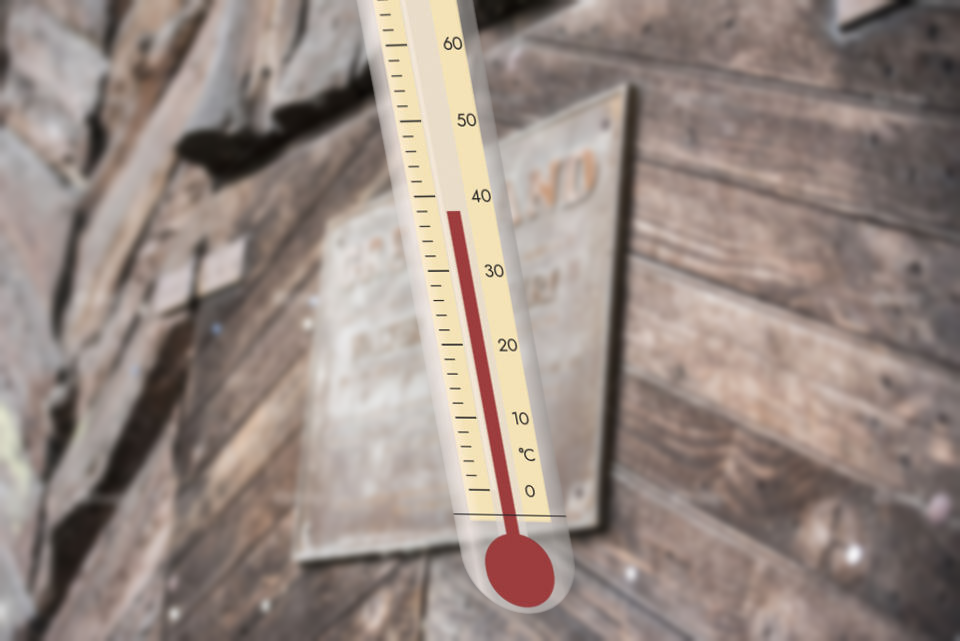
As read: **38** °C
